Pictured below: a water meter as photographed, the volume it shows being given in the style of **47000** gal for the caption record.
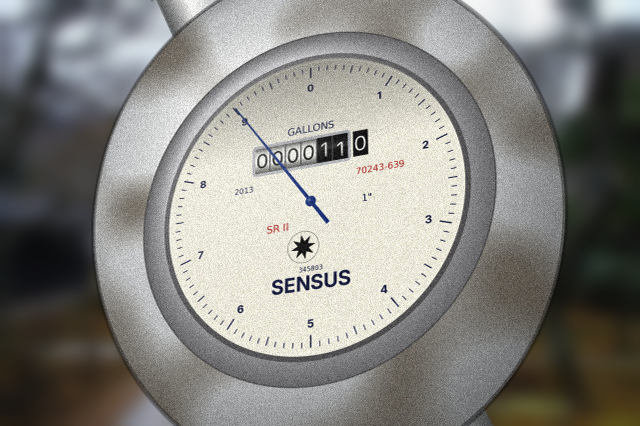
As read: **109.0** gal
